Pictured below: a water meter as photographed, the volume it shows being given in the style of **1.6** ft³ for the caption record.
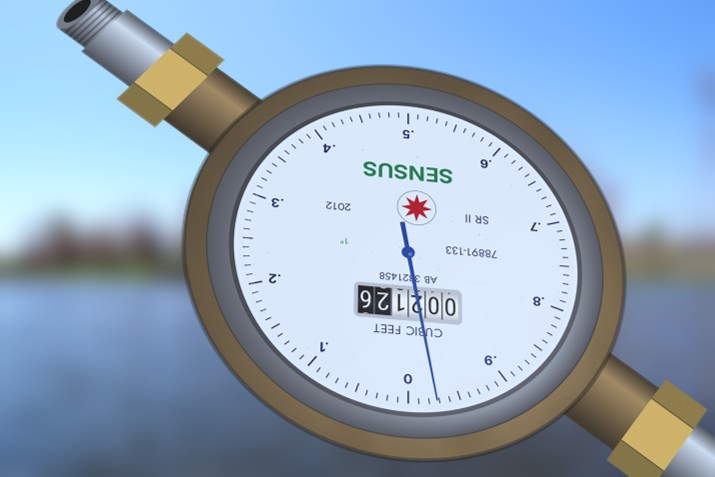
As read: **2125.97** ft³
